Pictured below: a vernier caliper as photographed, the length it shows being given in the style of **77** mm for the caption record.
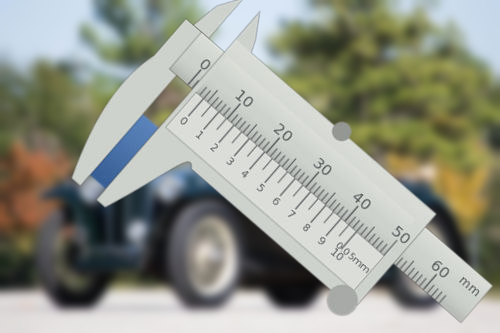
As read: **4.0** mm
